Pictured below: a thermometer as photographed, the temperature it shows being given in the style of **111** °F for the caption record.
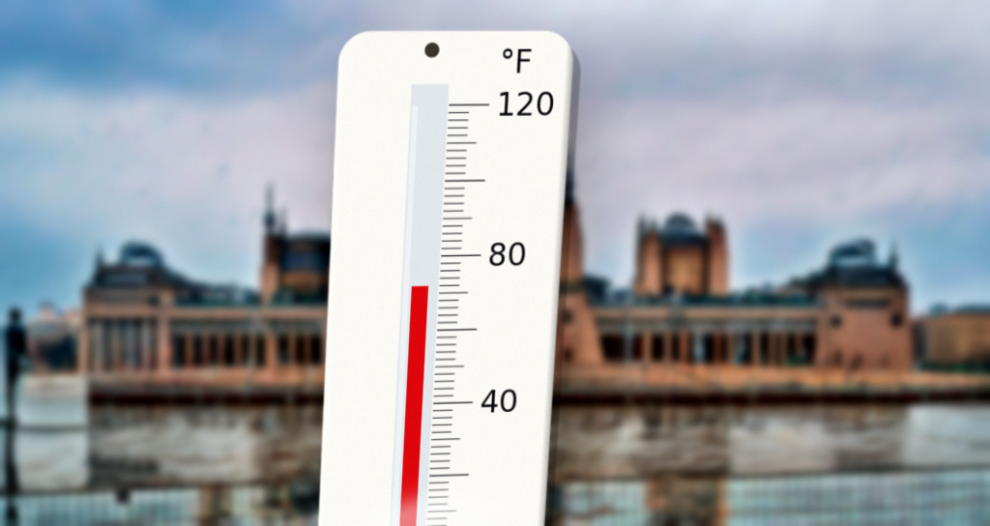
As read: **72** °F
